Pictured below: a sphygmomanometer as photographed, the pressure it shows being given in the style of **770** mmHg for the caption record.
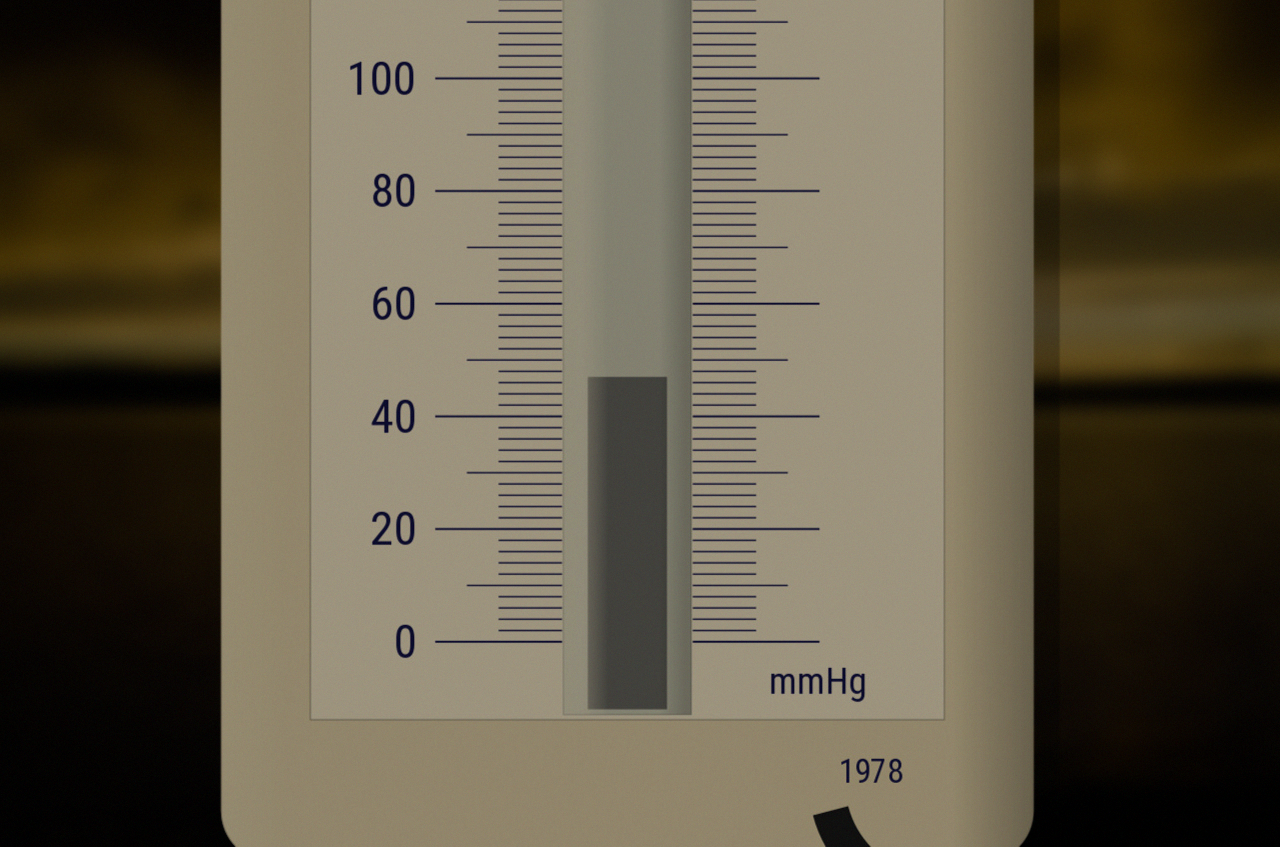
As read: **47** mmHg
